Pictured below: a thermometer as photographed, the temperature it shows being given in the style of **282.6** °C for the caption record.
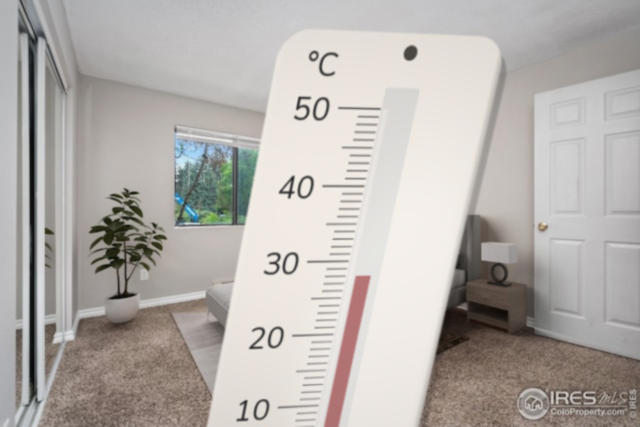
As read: **28** °C
